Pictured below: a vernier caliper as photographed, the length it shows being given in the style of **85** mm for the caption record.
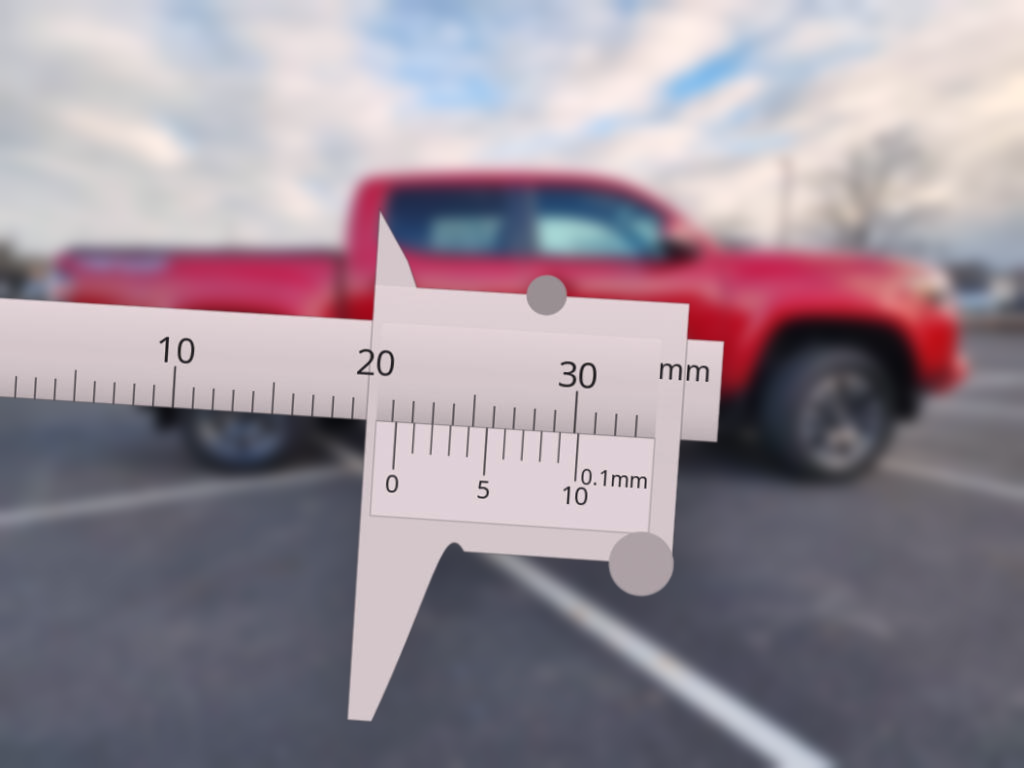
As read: **21.2** mm
